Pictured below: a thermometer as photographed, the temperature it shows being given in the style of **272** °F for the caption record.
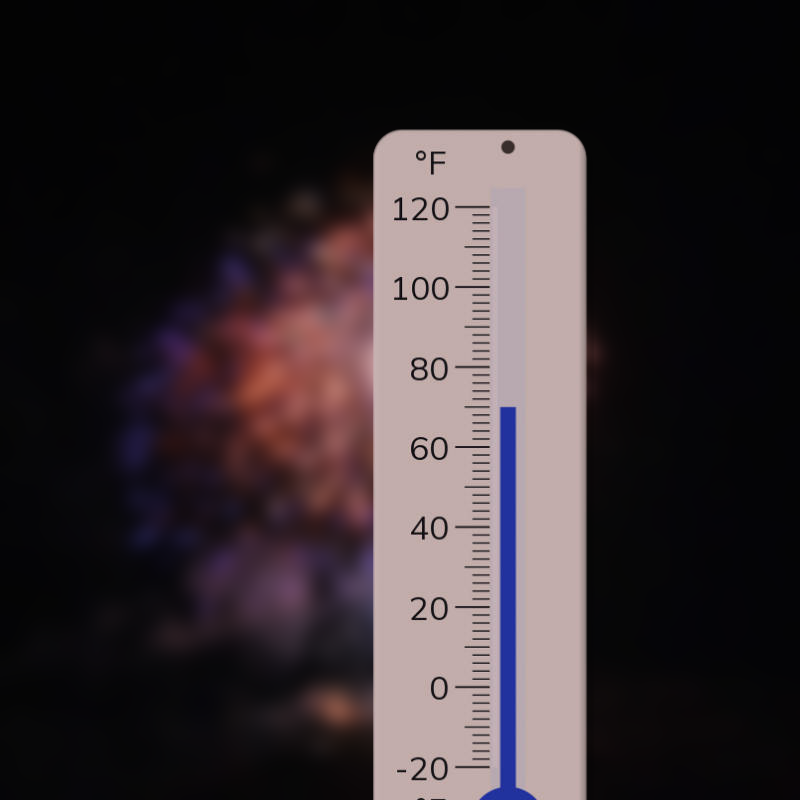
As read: **70** °F
